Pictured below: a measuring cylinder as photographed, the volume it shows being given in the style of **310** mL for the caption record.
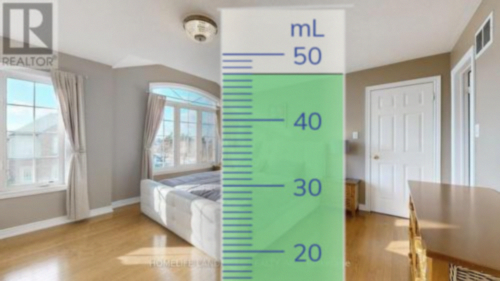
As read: **47** mL
